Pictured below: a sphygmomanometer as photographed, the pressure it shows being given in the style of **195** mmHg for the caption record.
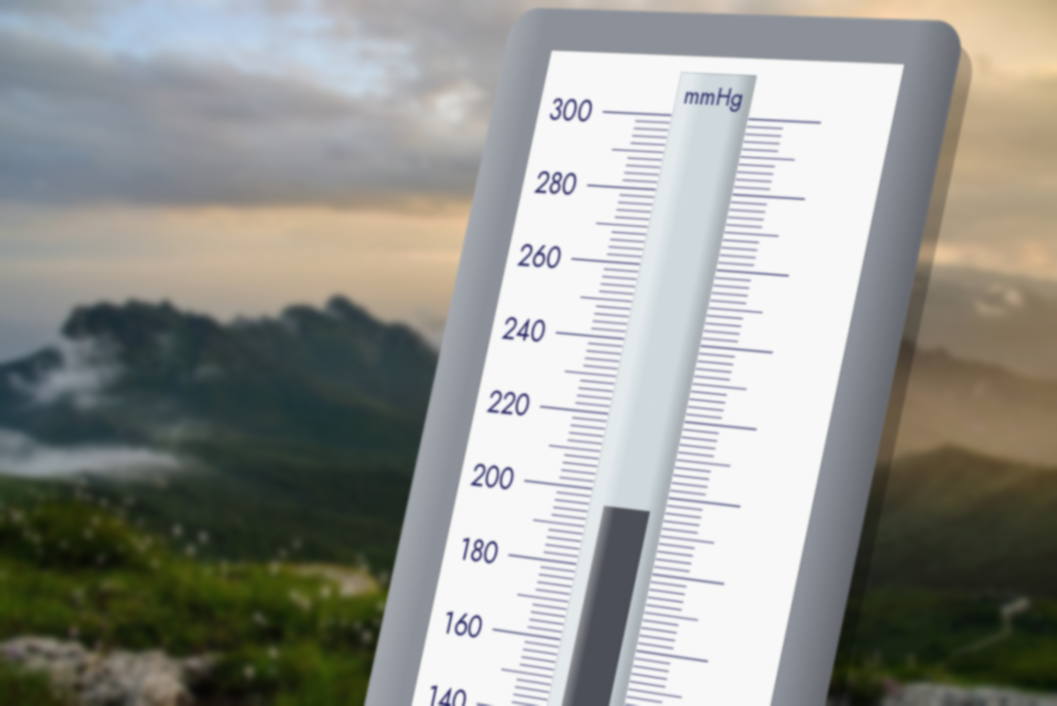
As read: **196** mmHg
